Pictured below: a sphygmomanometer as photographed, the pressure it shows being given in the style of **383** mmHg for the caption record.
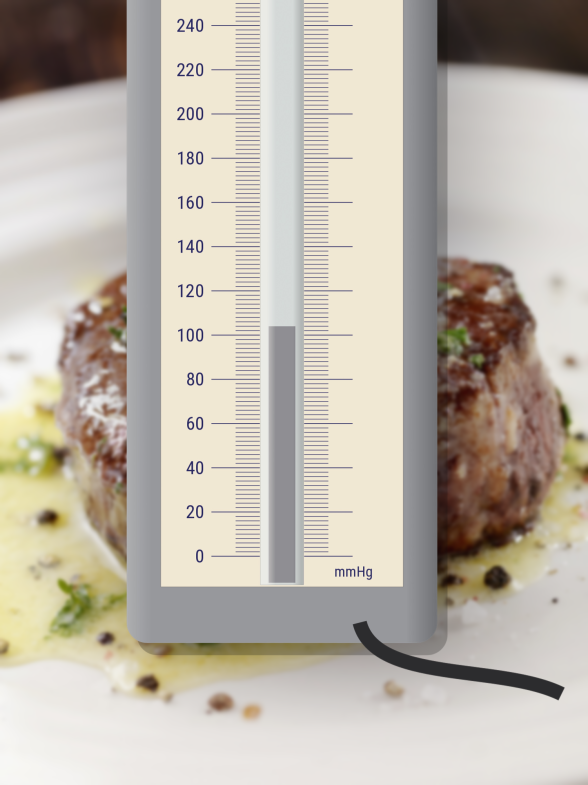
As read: **104** mmHg
